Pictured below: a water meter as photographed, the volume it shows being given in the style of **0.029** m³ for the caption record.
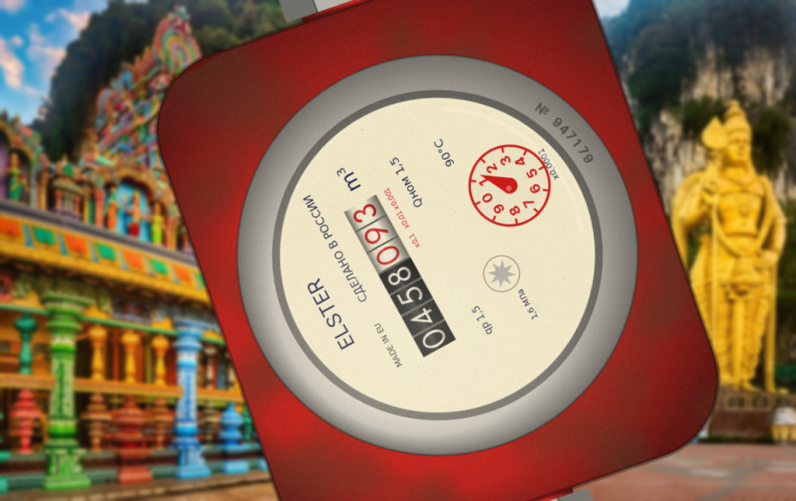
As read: **458.0931** m³
